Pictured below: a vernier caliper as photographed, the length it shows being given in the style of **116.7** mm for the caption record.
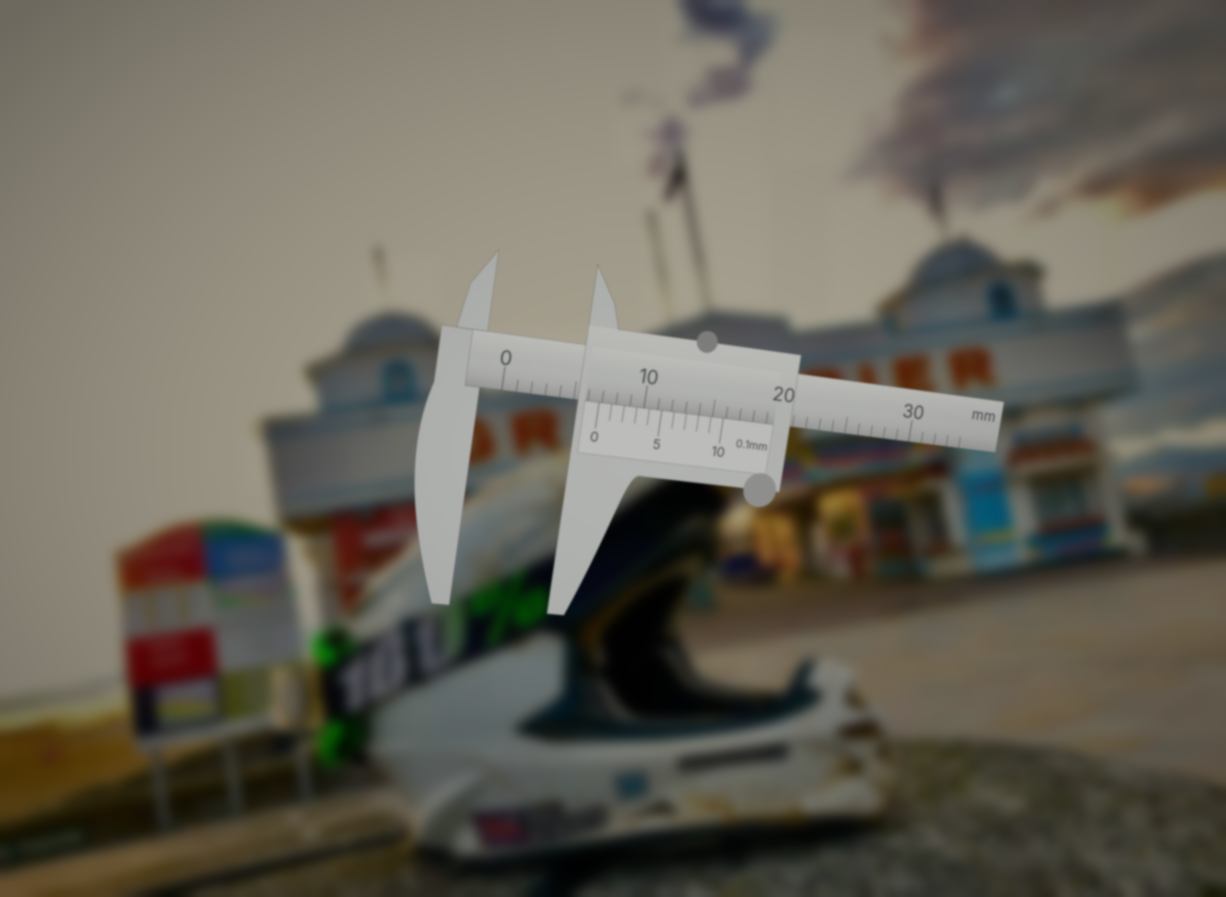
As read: **6.8** mm
